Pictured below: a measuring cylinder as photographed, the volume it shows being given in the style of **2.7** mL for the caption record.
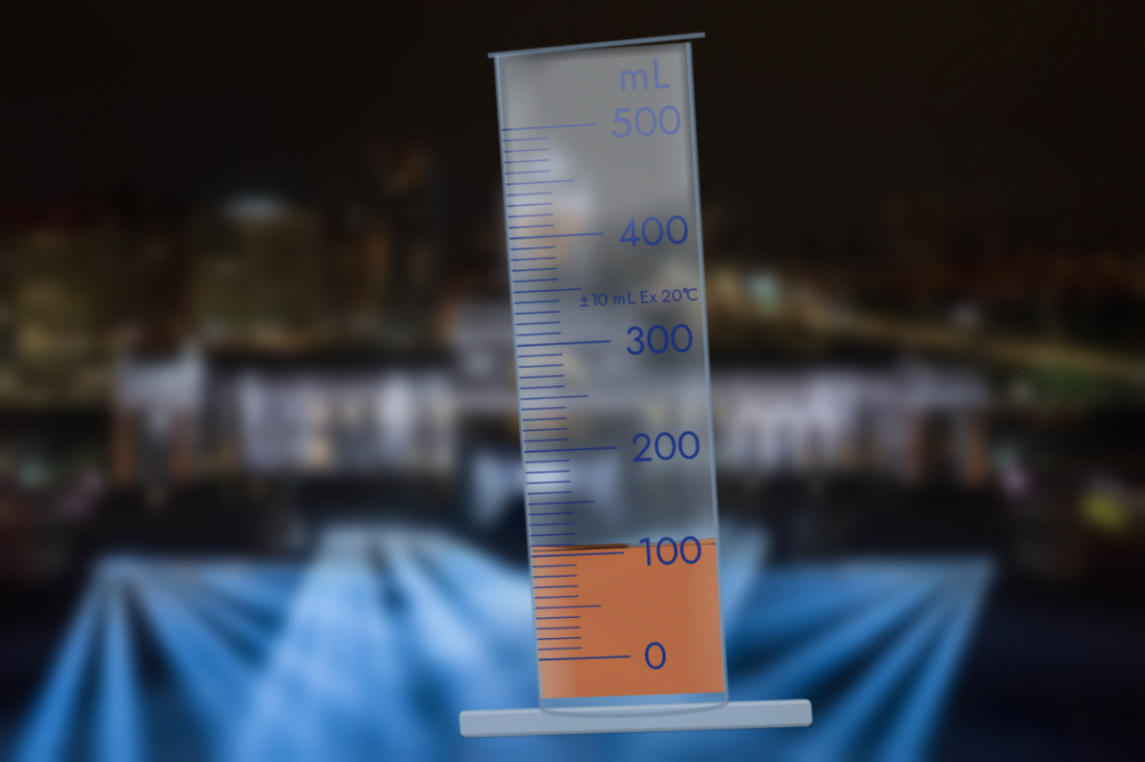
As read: **105** mL
